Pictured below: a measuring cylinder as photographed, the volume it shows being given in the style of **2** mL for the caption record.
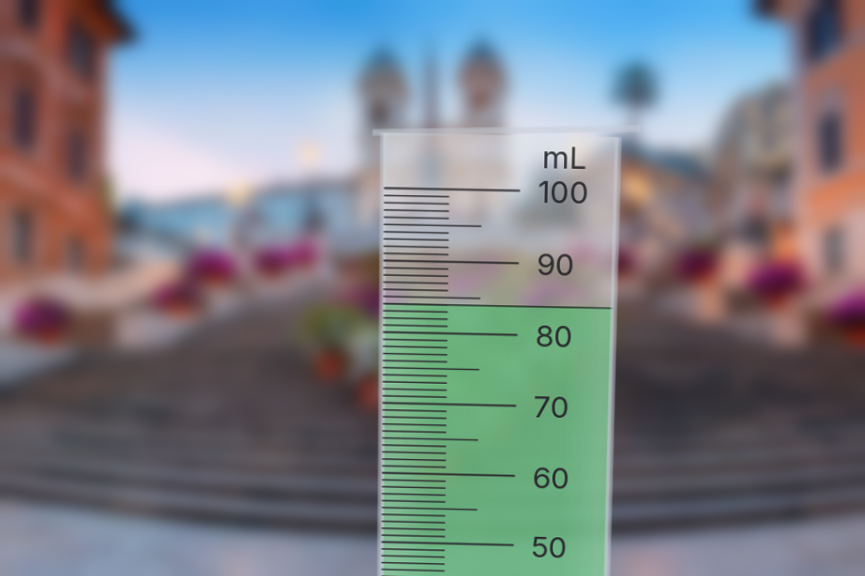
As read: **84** mL
